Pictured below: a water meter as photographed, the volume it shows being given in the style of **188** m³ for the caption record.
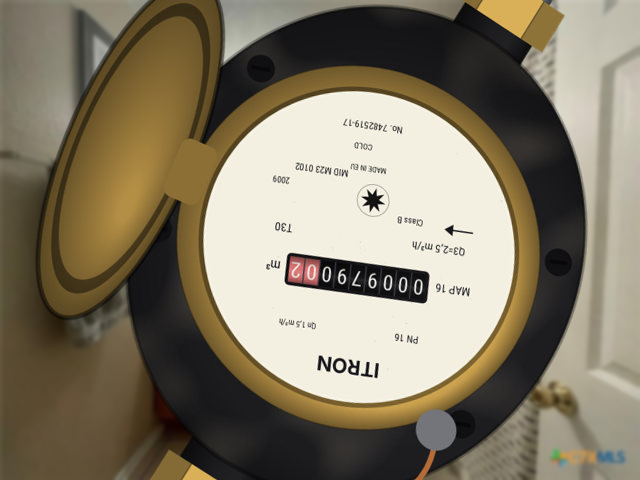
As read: **9790.02** m³
